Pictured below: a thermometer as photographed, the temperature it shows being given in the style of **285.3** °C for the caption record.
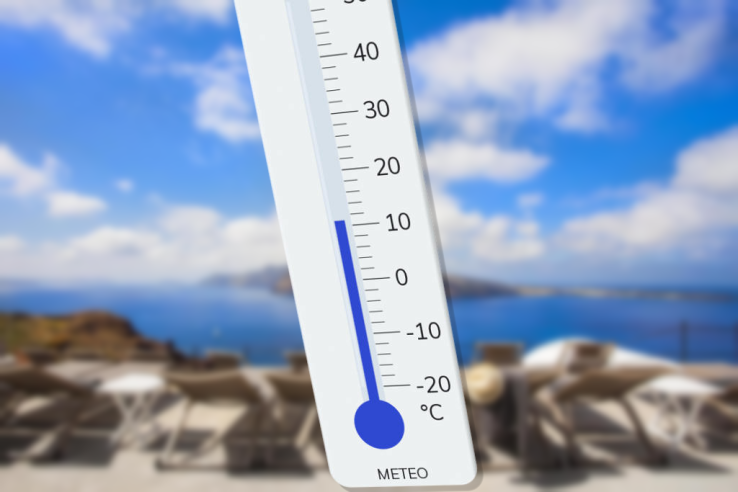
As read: **11** °C
